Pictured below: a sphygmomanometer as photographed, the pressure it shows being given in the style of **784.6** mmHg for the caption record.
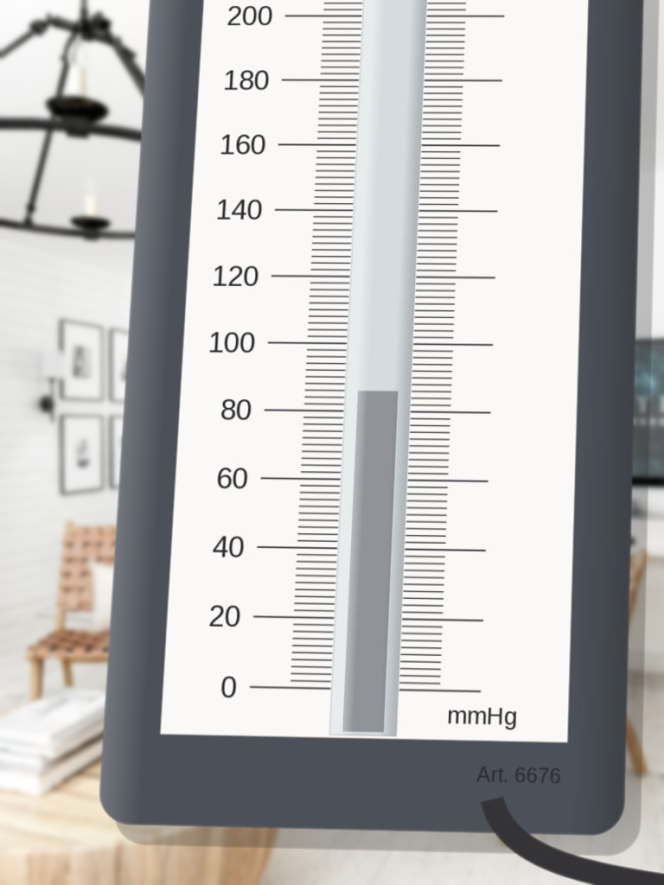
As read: **86** mmHg
